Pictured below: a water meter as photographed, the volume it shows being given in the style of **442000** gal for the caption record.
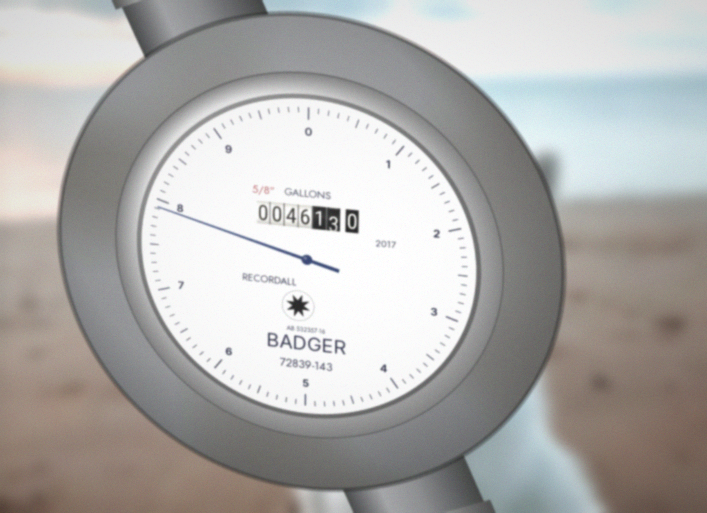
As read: **46127.9** gal
